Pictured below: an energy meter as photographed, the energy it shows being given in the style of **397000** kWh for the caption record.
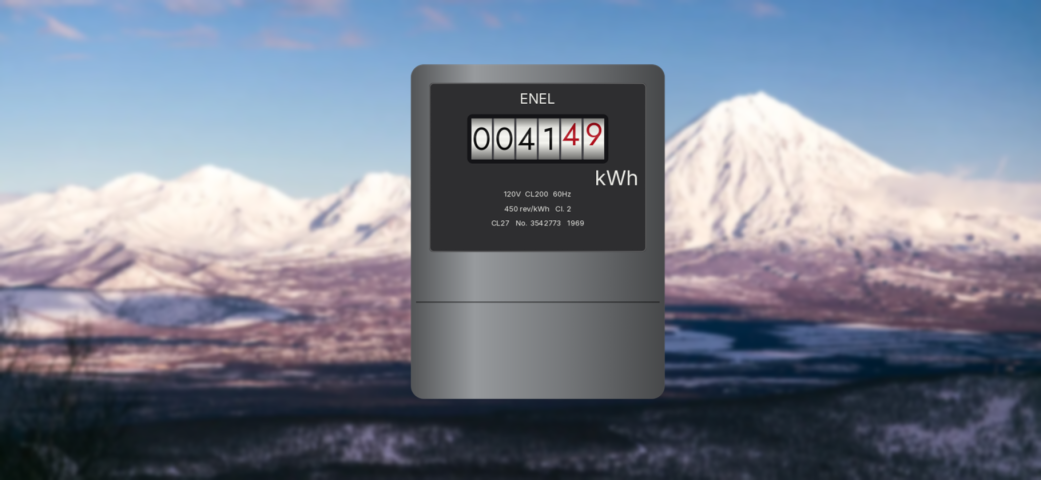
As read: **41.49** kWh
